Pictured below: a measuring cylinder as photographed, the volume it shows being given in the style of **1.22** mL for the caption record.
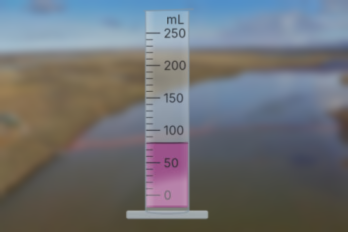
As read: **80** mL
